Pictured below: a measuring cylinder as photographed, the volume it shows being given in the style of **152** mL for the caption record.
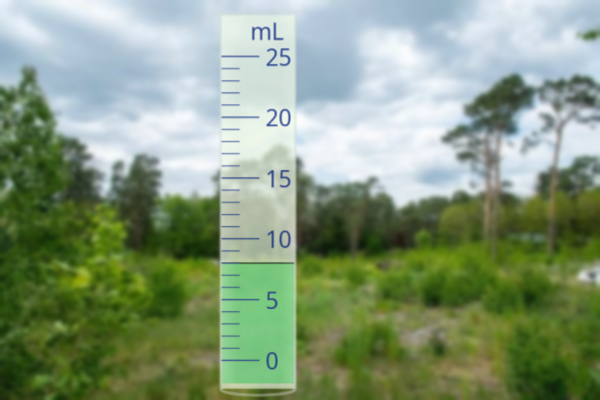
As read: **8** mL
